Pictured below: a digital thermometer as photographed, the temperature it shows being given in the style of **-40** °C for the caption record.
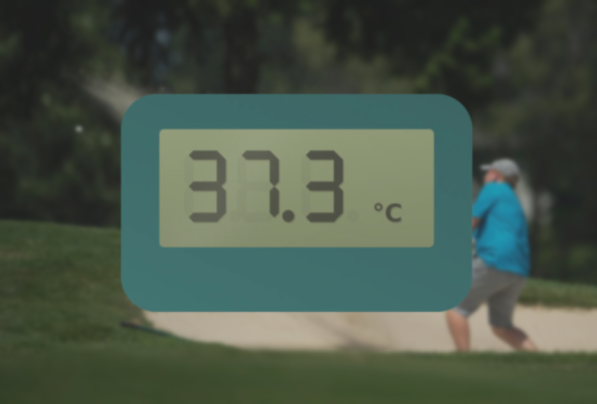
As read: **37.3** °C
